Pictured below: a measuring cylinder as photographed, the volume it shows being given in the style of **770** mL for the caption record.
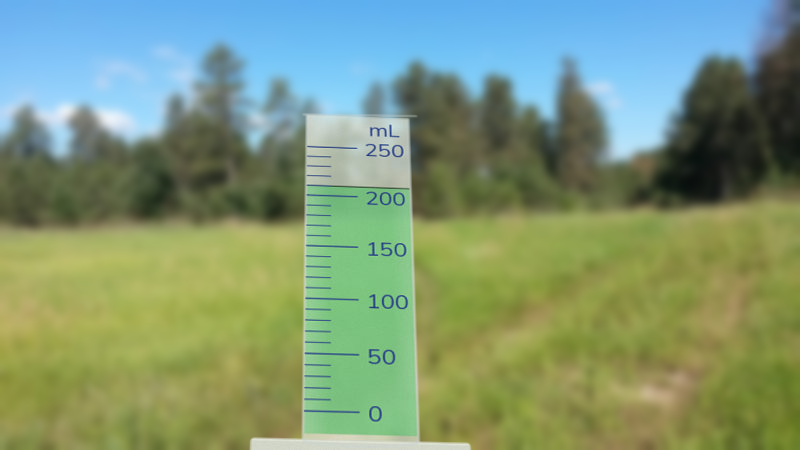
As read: **210** mL
